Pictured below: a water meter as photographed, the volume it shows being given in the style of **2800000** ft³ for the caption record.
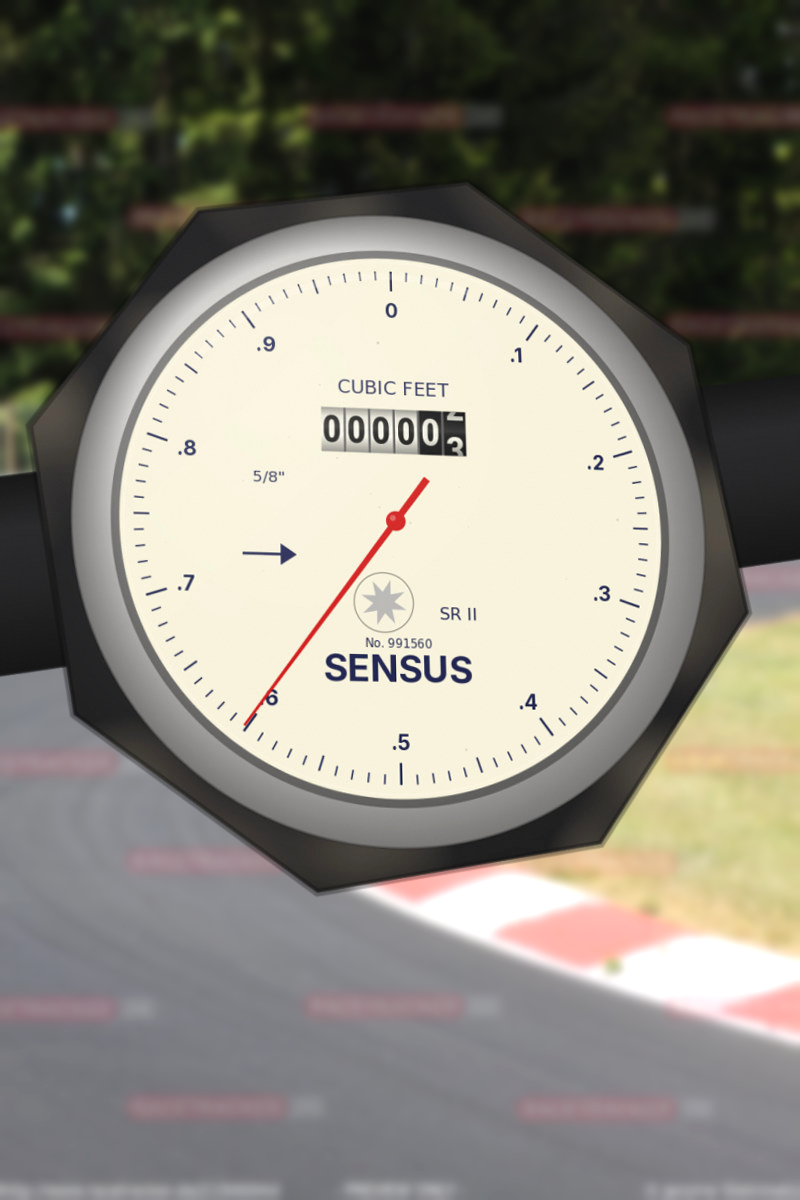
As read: **2.60** ft³
